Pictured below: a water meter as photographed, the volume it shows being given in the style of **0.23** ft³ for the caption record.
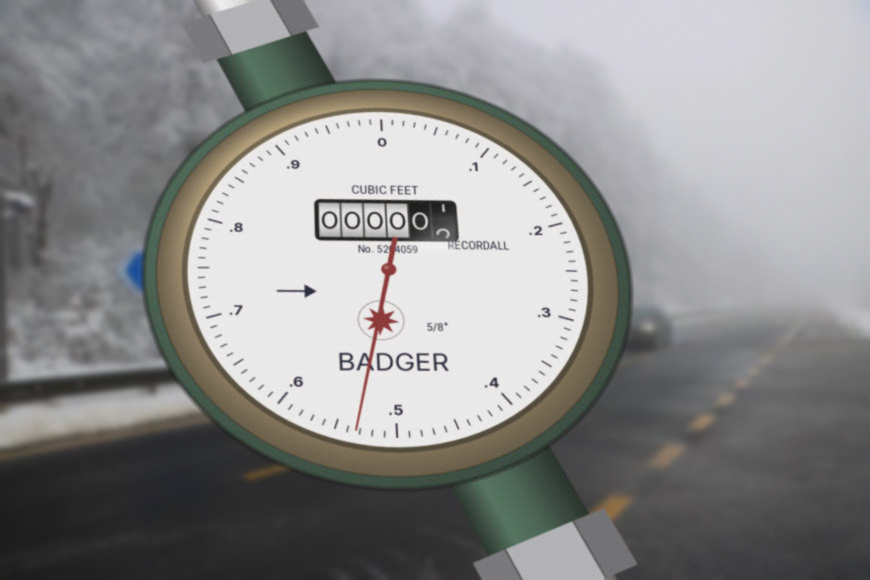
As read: **1.53** ft³
